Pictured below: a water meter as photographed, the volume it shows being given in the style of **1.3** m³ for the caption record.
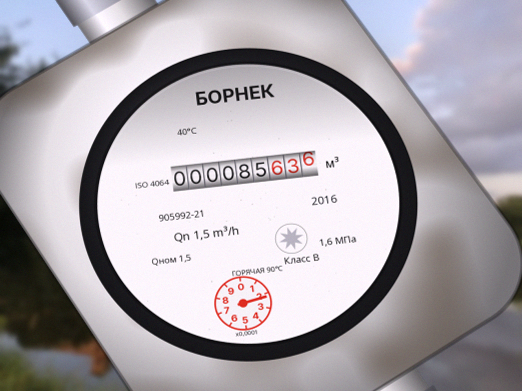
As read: **85.6362** m³
